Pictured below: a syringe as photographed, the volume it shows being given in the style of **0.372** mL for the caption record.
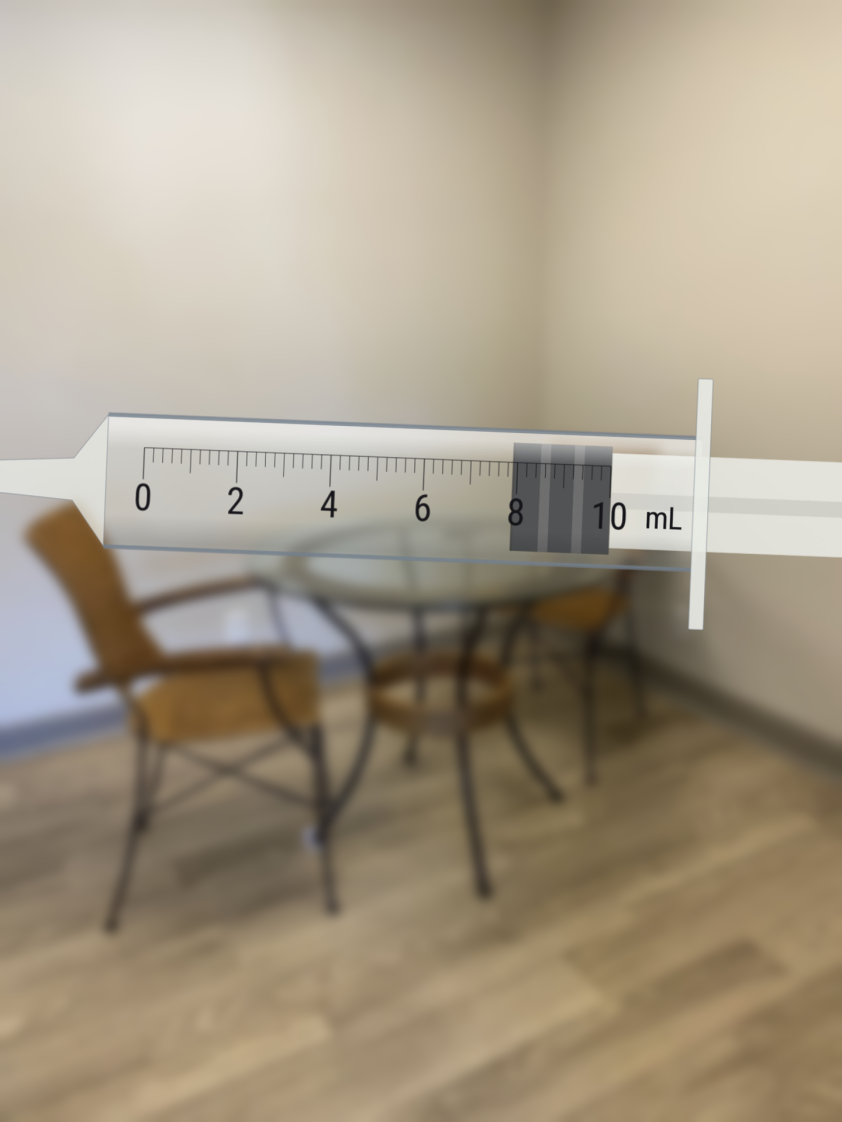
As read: **7.9** mL
